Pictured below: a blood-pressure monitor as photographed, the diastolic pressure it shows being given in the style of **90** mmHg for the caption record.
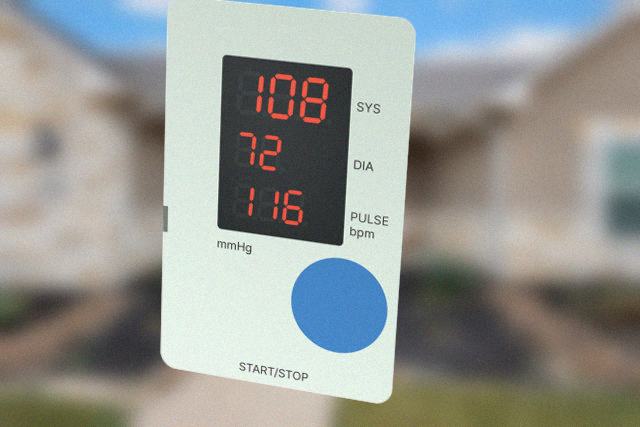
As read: **72** mmHg
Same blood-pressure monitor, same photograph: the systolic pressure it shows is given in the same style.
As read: **108** mmHg
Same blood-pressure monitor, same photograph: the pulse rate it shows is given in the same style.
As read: **116** bpm
